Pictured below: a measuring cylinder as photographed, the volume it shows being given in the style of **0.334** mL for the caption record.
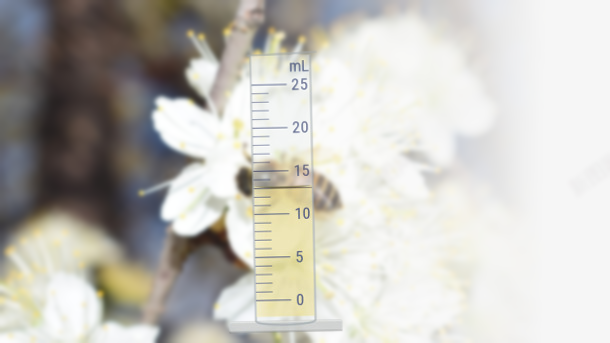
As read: **13** mL
